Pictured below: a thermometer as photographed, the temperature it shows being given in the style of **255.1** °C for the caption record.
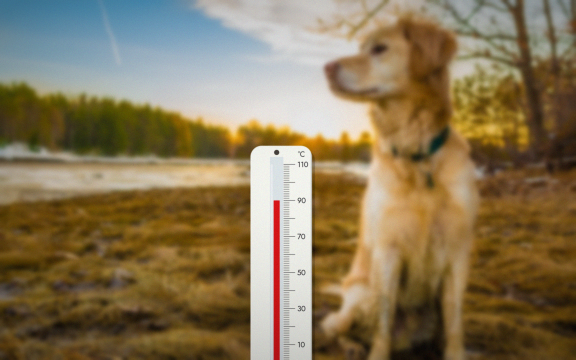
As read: **90** °C
